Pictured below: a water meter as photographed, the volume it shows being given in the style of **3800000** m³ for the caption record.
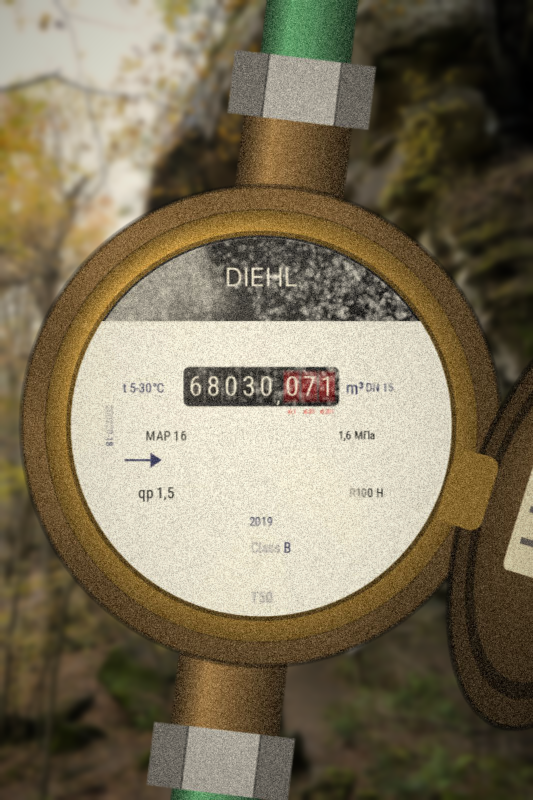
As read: **68030.071** m³
